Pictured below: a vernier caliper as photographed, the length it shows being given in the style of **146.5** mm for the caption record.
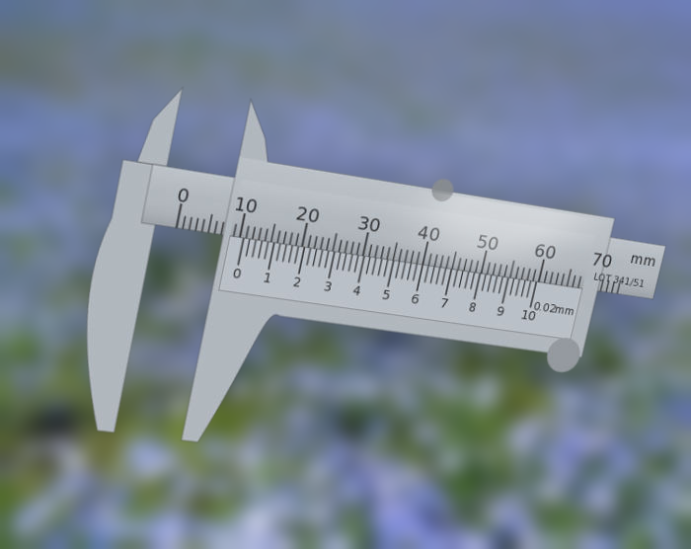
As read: **10.6** mm
